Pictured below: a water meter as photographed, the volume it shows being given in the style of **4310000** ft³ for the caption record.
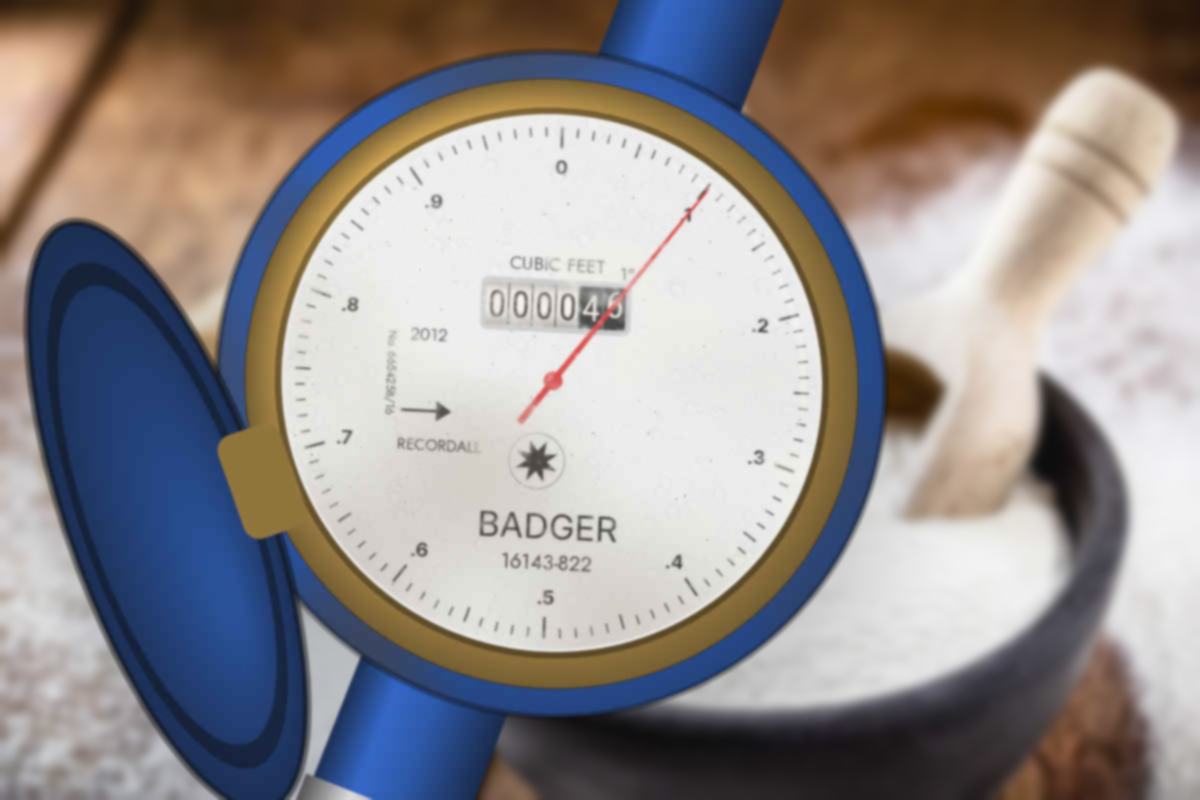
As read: **46.10** ft³
